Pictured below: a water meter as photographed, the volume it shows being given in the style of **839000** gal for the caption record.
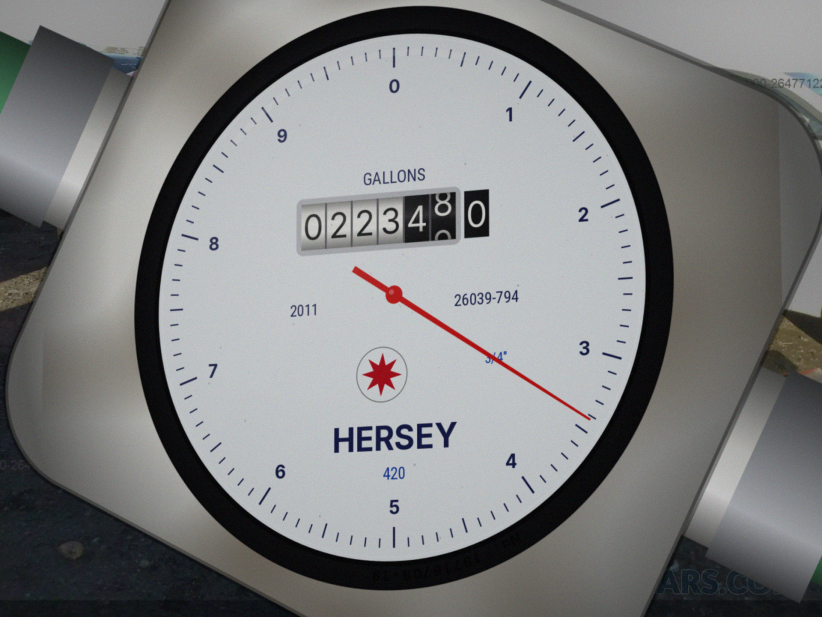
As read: **223483.4** gal
